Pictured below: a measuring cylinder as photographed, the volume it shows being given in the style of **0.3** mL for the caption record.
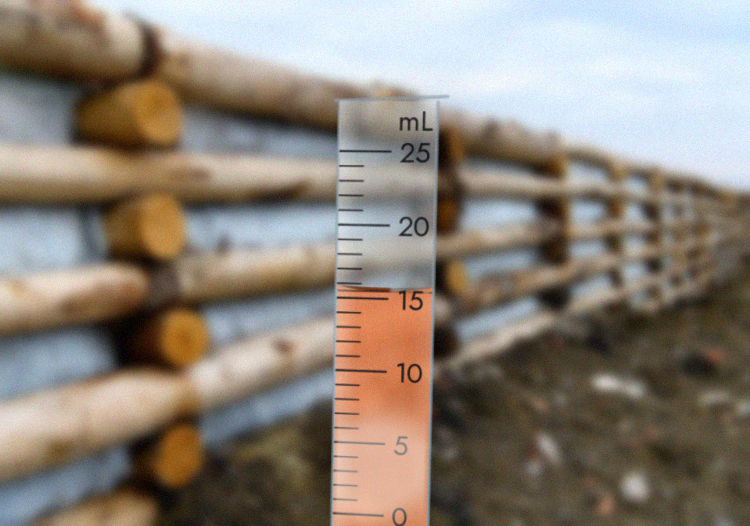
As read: **15.5** mL
